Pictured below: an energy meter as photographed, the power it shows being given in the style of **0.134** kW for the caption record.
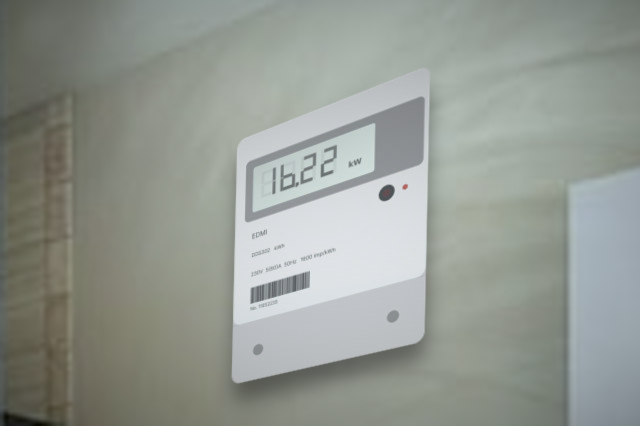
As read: **16.22** kW
